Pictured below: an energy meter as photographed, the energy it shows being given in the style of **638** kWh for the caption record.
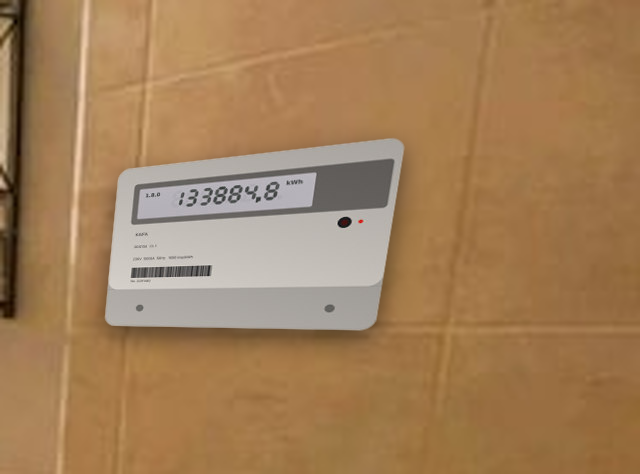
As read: **133884.8** kWh
